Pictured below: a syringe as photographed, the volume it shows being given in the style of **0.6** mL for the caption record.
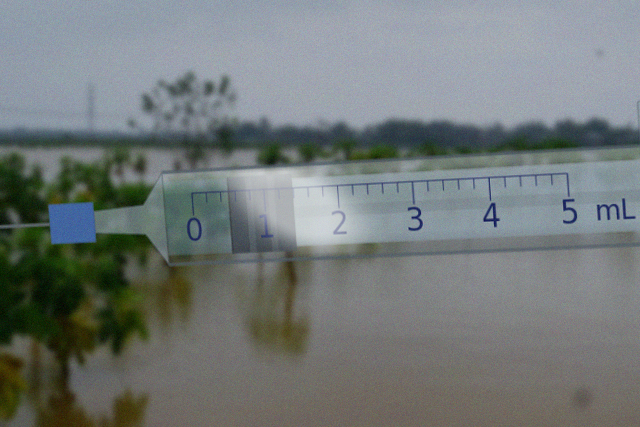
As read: **0.5** mL
